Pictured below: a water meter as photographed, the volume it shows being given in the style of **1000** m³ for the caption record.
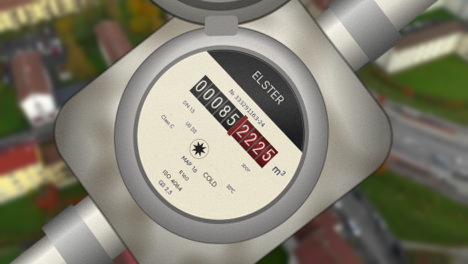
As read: **85.2225** m³
